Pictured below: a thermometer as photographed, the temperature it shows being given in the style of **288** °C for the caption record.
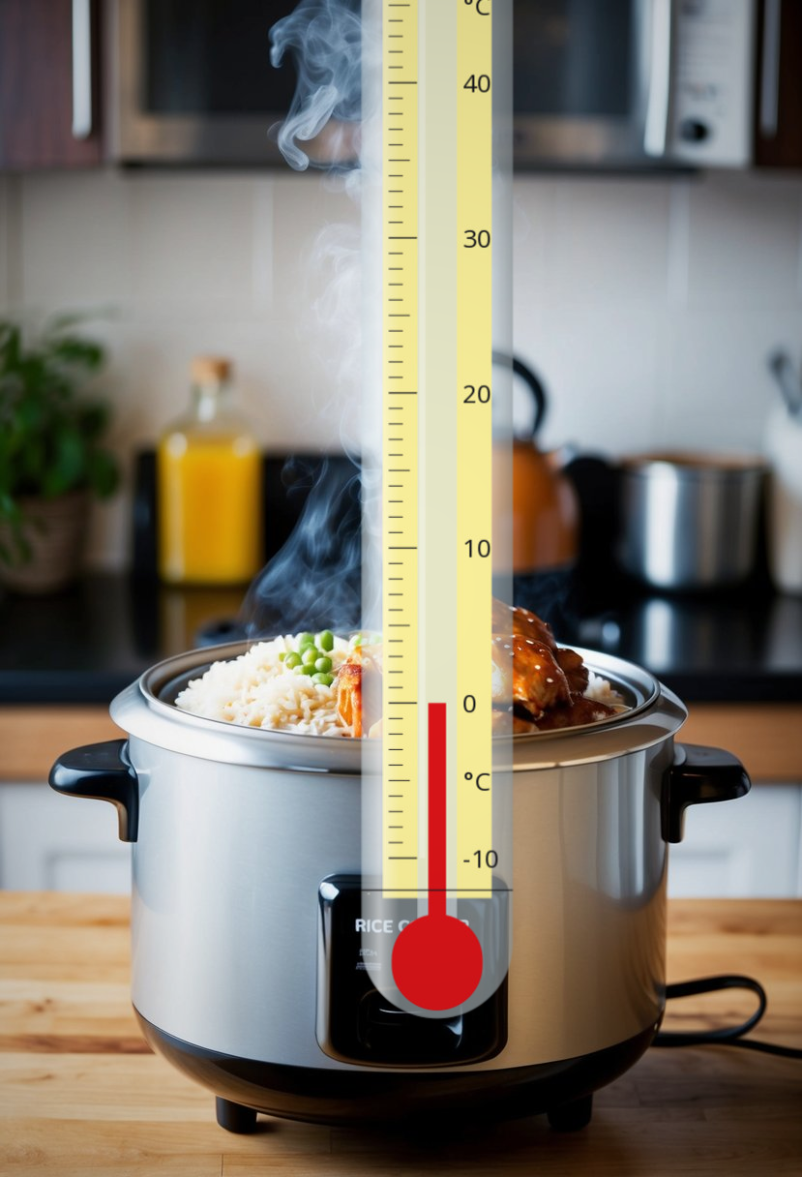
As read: **0** °C
